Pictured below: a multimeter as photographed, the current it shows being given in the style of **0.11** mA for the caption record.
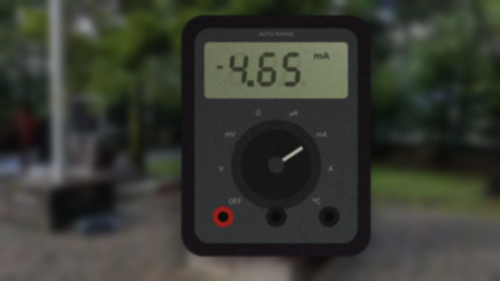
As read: **-4.65** mA
